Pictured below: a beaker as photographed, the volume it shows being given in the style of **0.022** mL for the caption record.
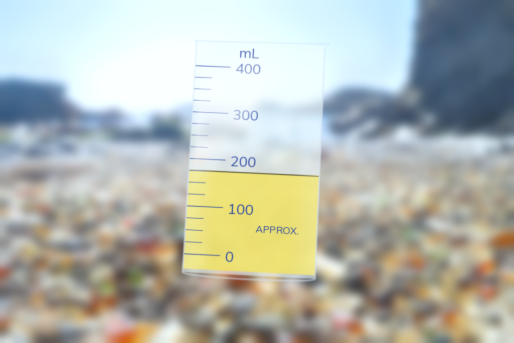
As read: **175** mL
